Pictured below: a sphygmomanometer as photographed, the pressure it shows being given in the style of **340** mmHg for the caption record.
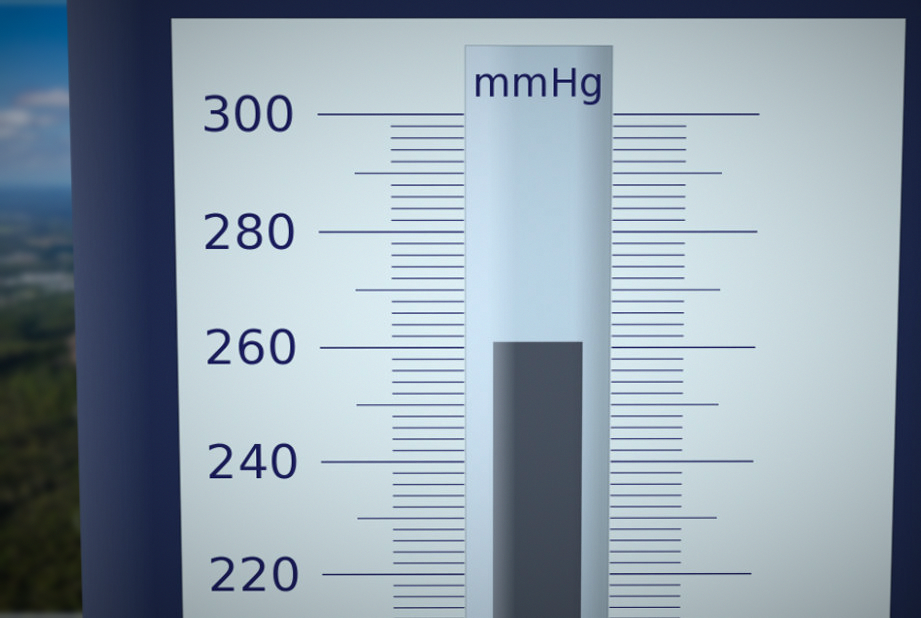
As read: **261** mmHg
